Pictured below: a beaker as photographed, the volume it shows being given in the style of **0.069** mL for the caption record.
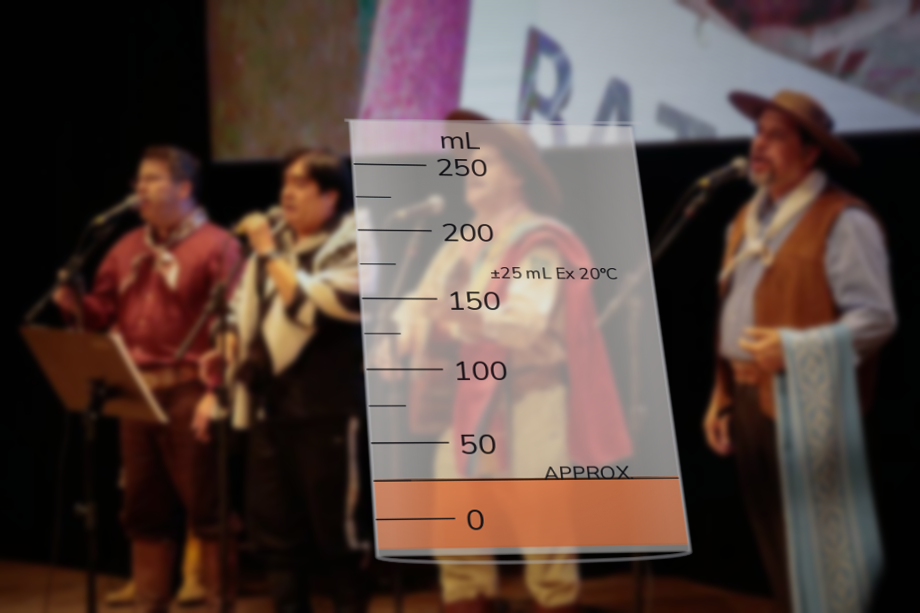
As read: **25** mL
